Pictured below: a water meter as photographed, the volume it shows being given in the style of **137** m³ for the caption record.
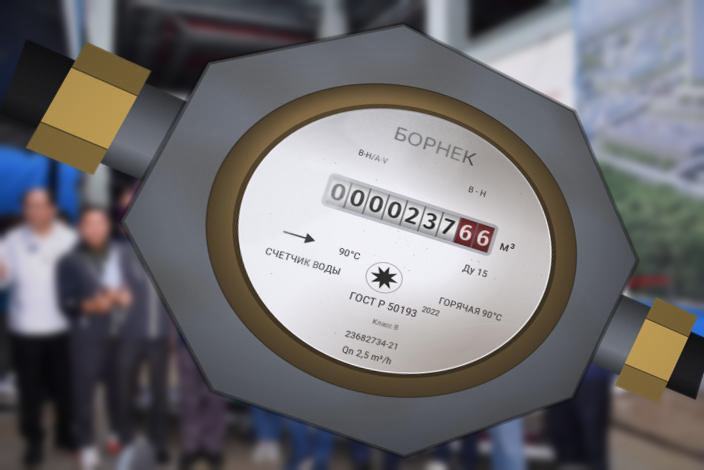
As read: **237.66** m³
